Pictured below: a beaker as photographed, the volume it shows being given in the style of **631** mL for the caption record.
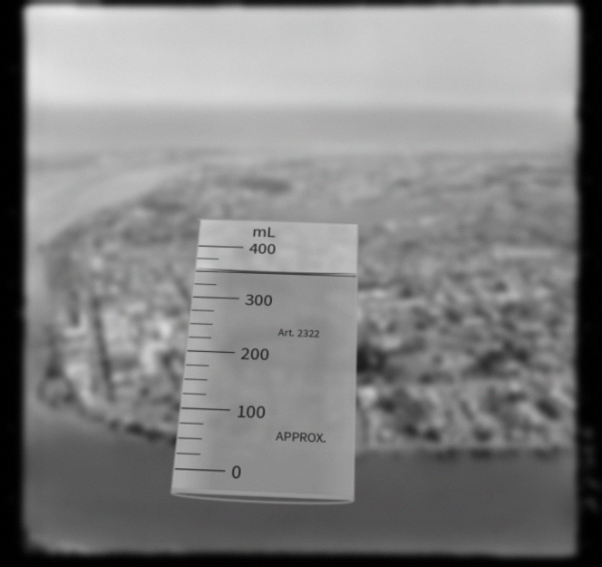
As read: **350** mL
